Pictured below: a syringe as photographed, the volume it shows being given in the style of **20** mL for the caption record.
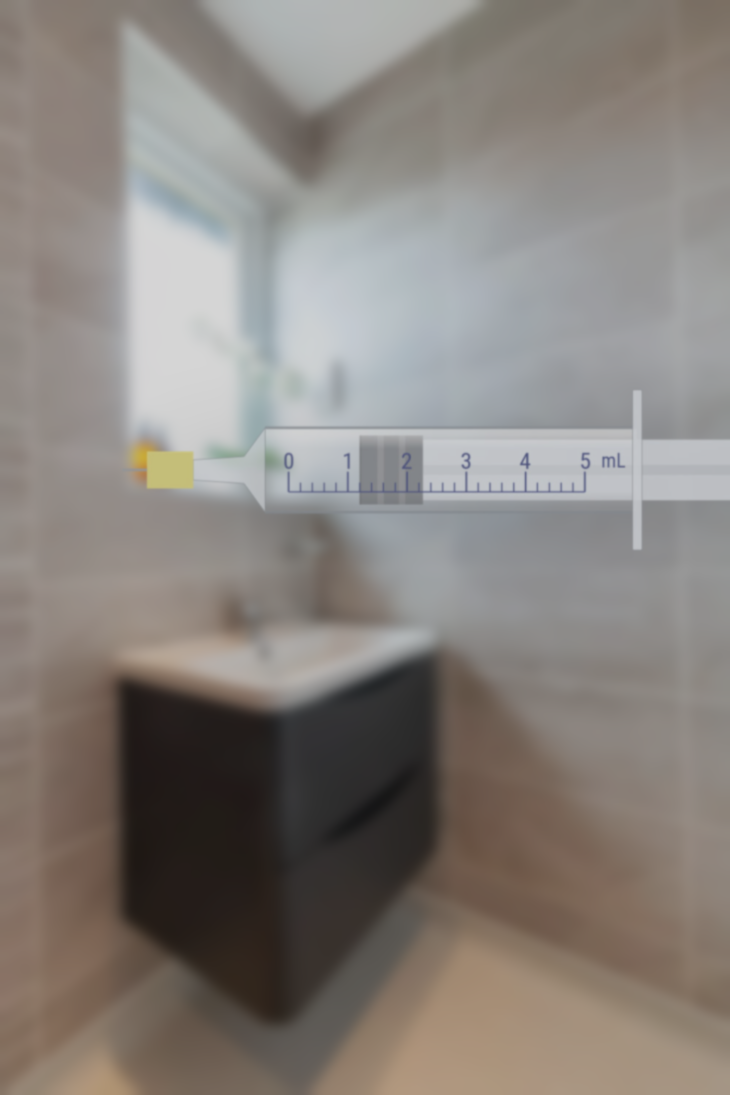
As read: **1.2** mL
